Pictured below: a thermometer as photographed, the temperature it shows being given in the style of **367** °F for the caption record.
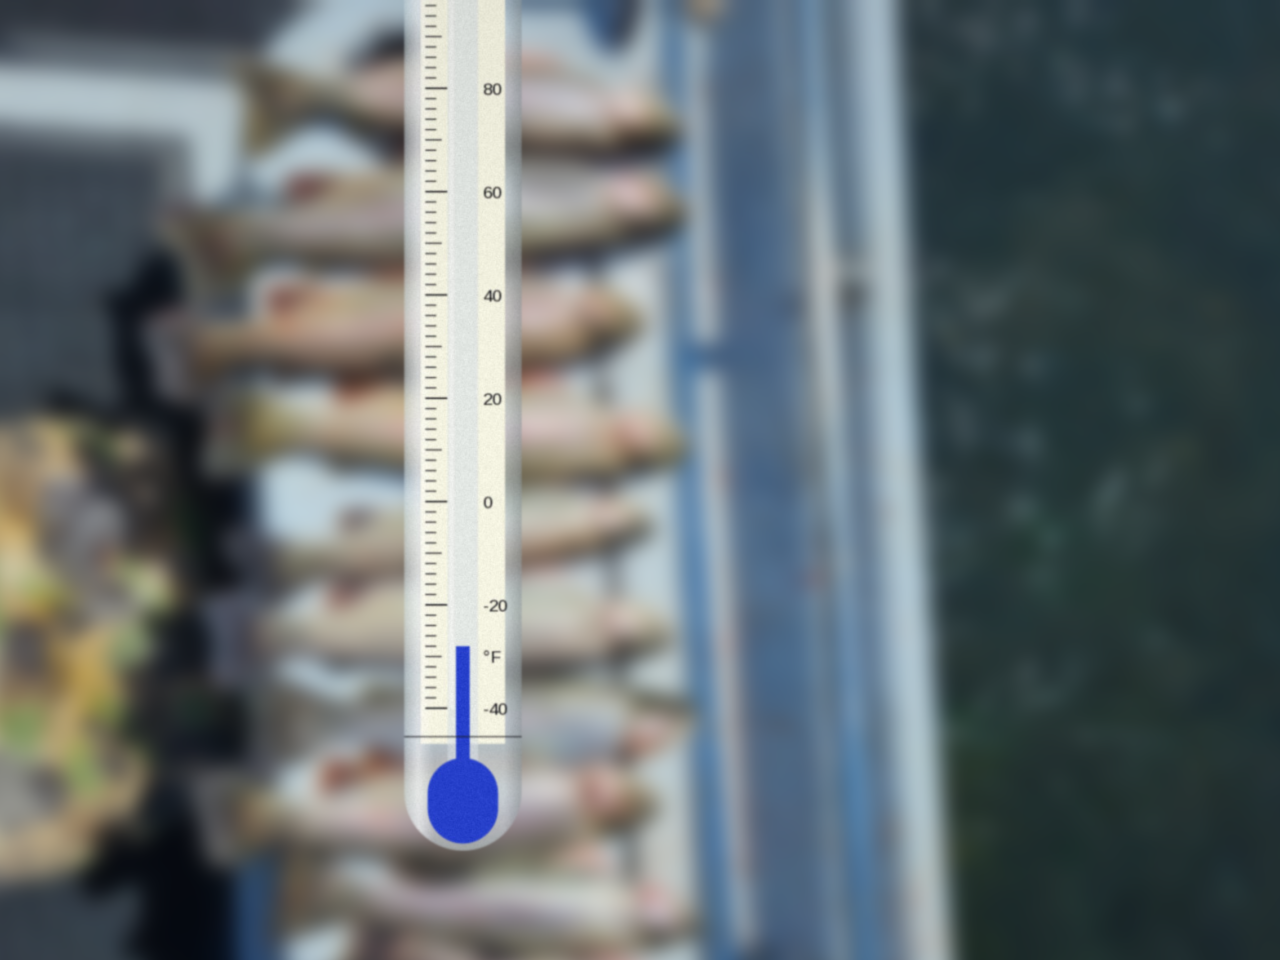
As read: **-28** °F
